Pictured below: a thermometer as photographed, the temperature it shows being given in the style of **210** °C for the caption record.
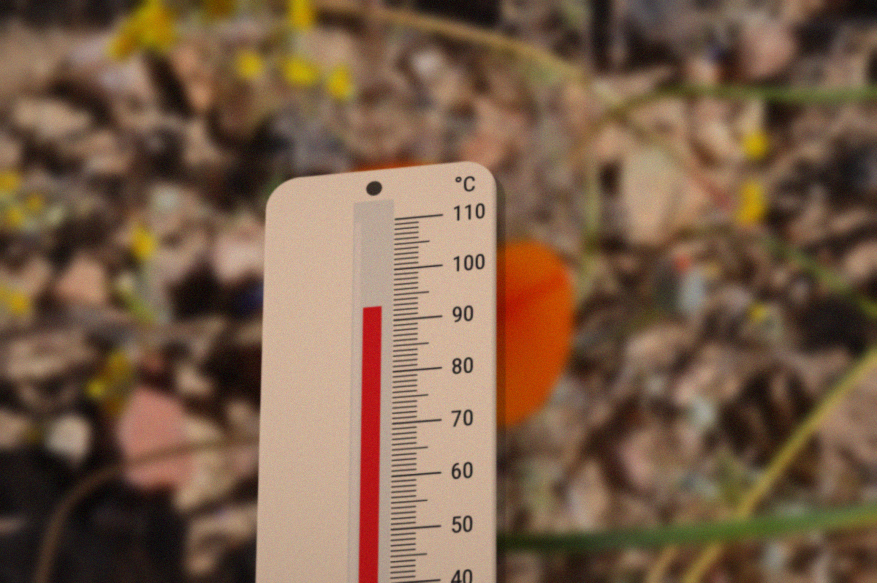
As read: **93** °C
